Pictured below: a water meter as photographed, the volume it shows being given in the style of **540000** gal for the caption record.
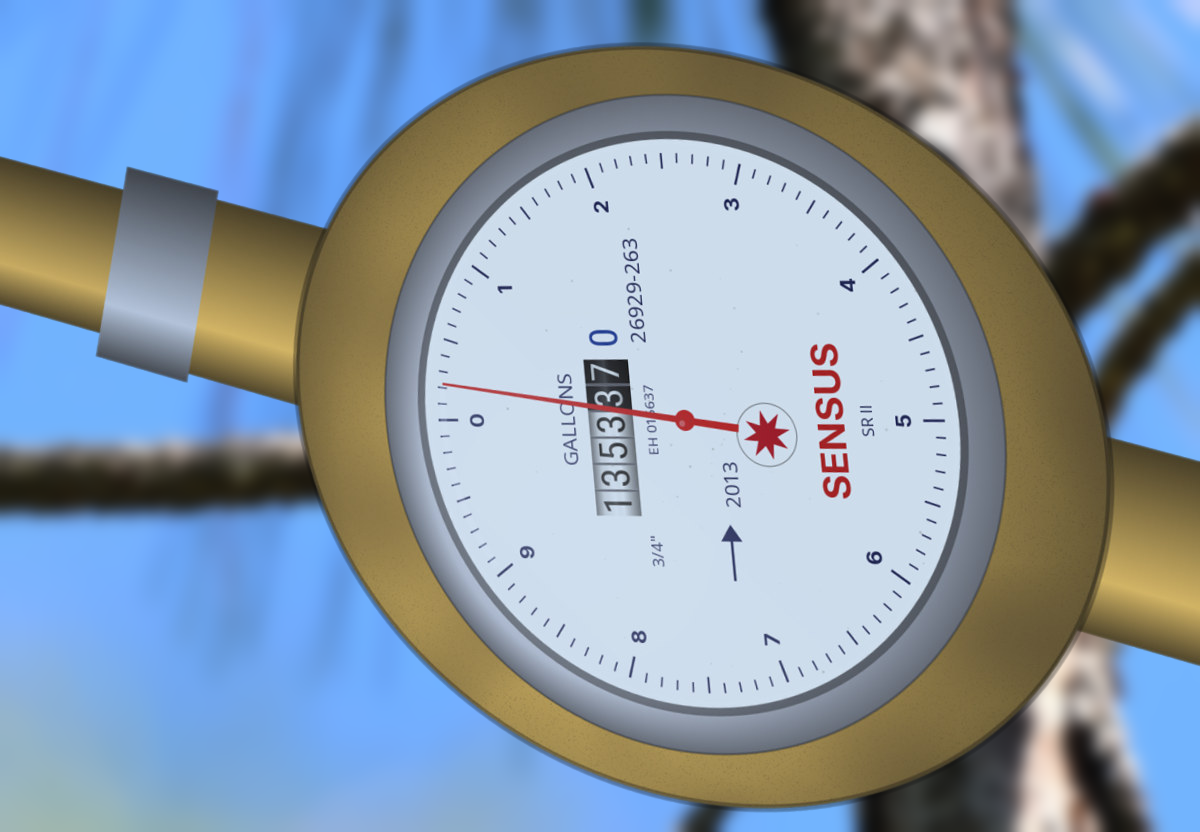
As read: **1353370.2** gal
